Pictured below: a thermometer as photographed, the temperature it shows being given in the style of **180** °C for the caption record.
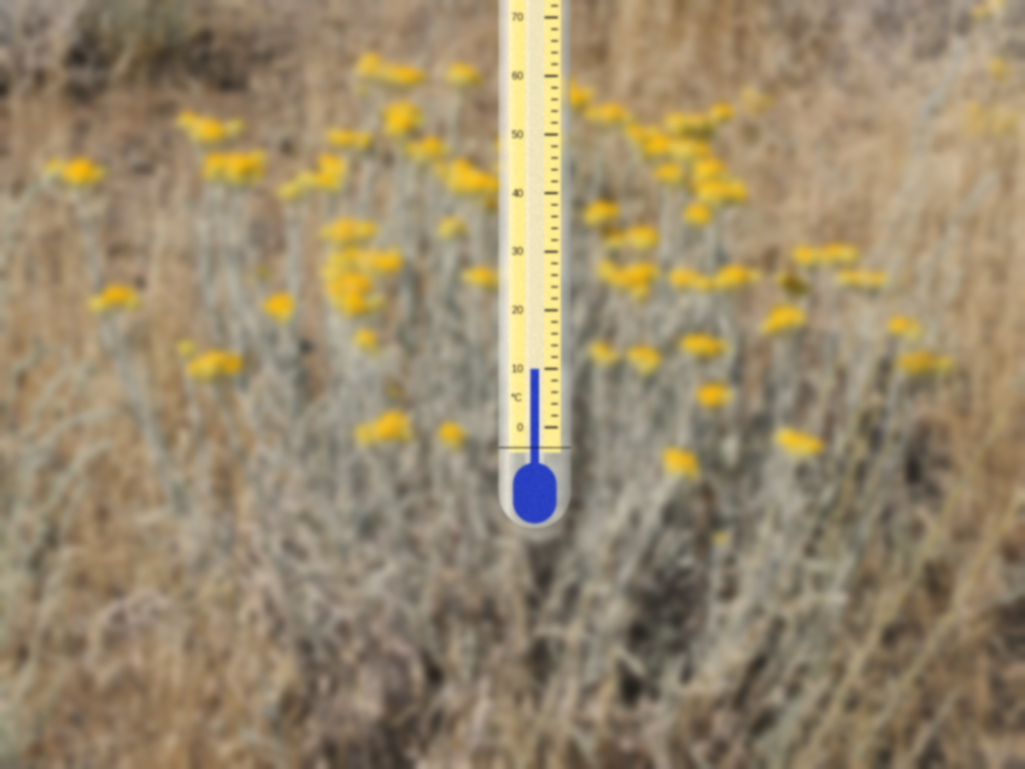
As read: **10** °C
